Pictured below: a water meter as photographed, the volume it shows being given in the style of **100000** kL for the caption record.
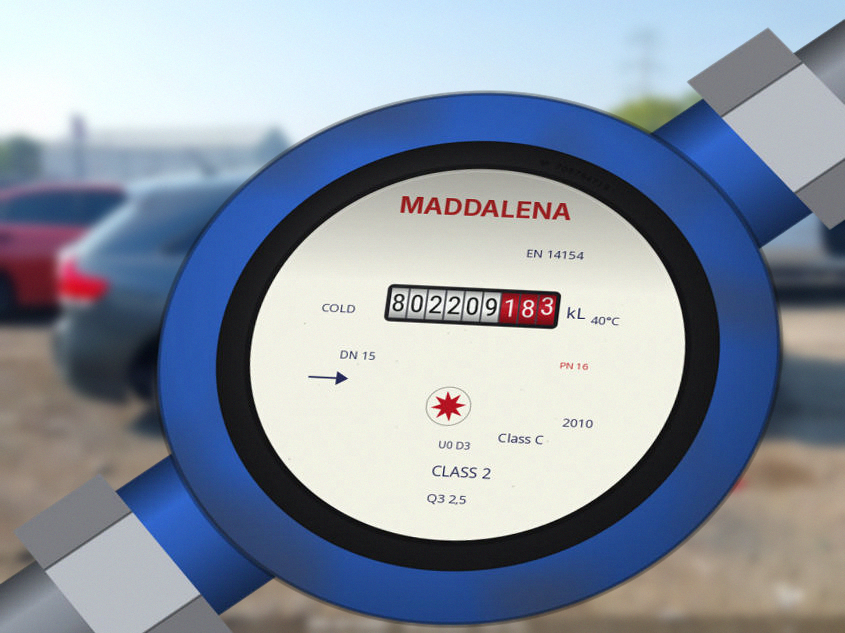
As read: **802209.183** kL
